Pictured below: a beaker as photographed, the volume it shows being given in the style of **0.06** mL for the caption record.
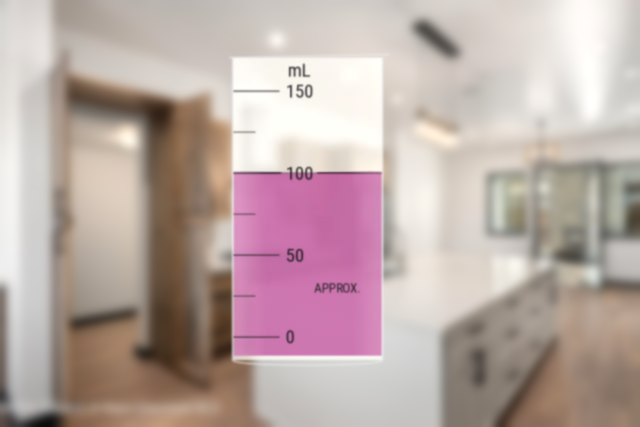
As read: **100** mL
